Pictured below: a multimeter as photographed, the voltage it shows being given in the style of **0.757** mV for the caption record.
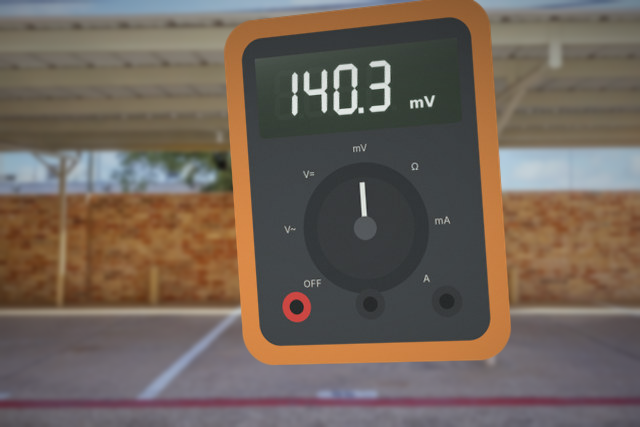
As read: **140.3** mV
